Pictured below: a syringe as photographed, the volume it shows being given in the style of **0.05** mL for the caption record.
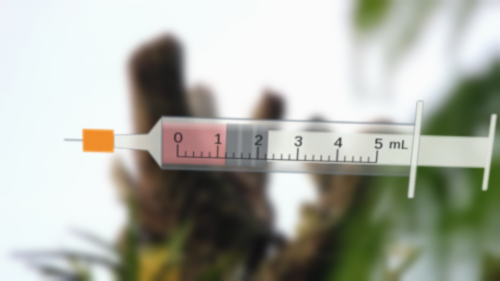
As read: **1.2** mL
